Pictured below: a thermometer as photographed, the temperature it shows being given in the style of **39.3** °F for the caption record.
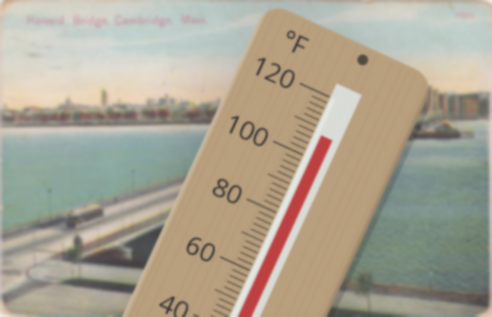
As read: **108** °F
